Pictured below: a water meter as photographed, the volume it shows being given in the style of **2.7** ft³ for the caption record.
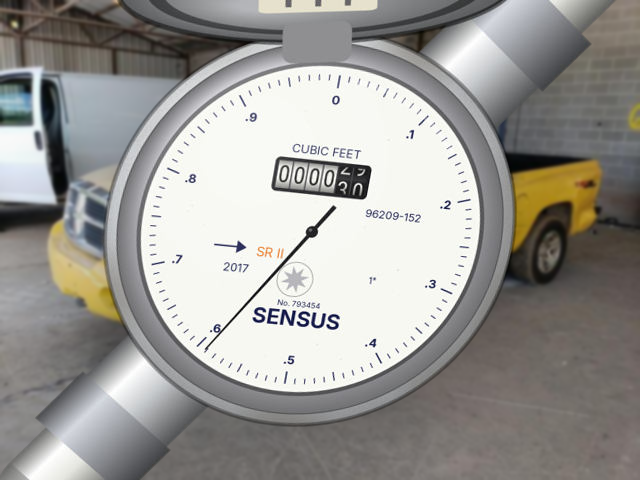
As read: **29.59** ft³
